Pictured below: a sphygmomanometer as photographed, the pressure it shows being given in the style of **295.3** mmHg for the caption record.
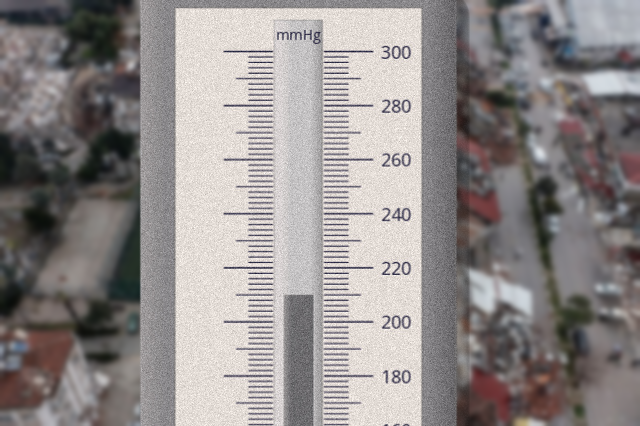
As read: **210** mmHg
